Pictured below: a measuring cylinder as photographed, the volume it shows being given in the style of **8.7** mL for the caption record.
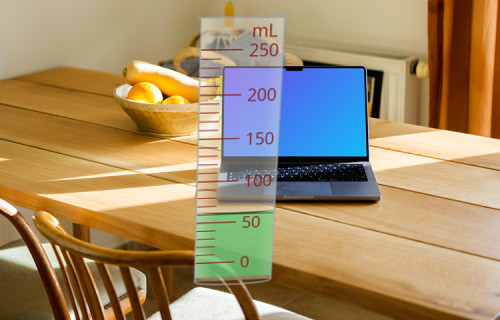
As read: **60** mL
